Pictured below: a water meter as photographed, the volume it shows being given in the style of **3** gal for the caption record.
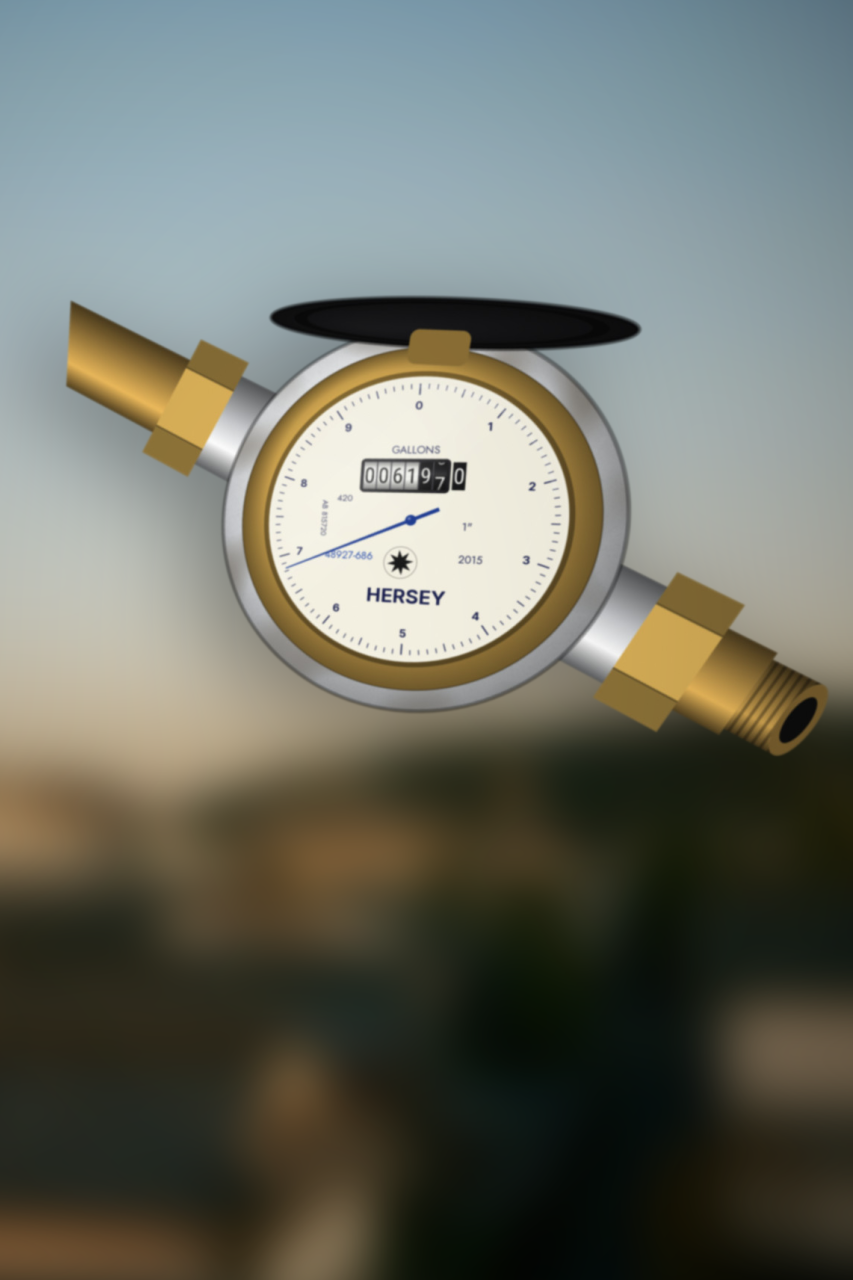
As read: **61966.8** gal
